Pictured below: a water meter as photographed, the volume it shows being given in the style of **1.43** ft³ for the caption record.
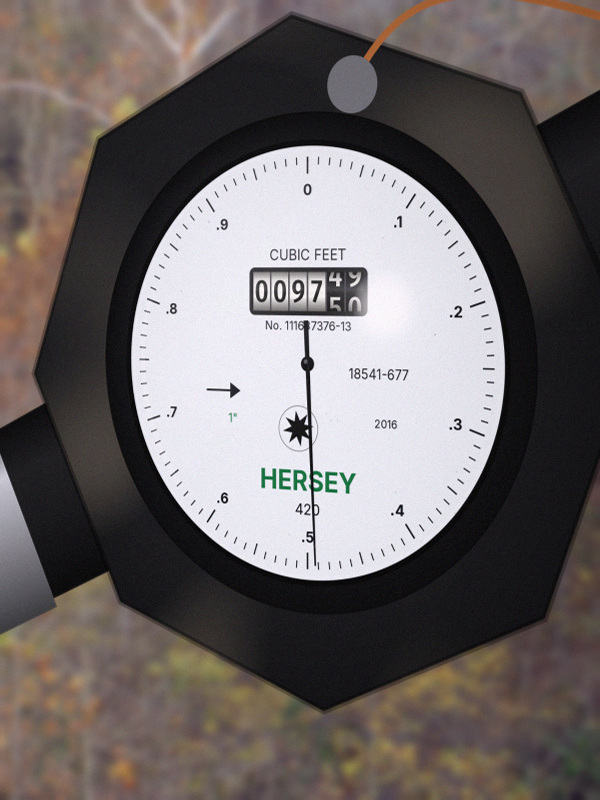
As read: **9749.49** ft³
